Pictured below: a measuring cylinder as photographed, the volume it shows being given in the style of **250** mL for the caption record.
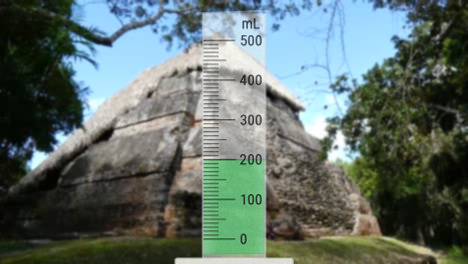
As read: **200** mL
